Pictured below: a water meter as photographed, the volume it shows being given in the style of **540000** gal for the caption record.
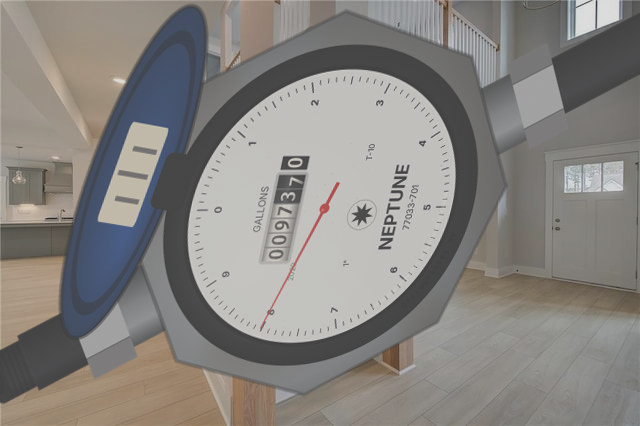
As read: **97368.0** gal
